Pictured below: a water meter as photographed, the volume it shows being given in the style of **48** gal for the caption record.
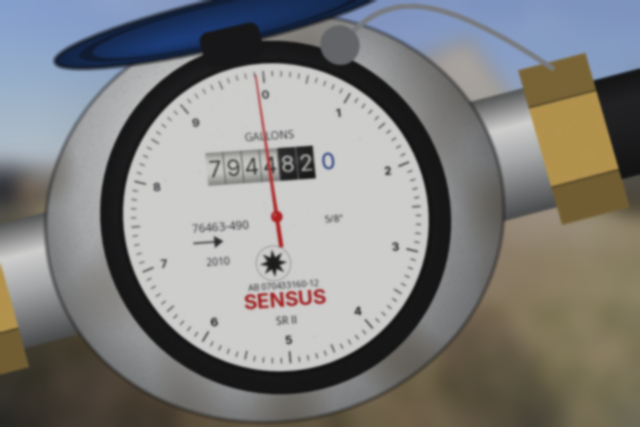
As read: **7944819.9** gal
